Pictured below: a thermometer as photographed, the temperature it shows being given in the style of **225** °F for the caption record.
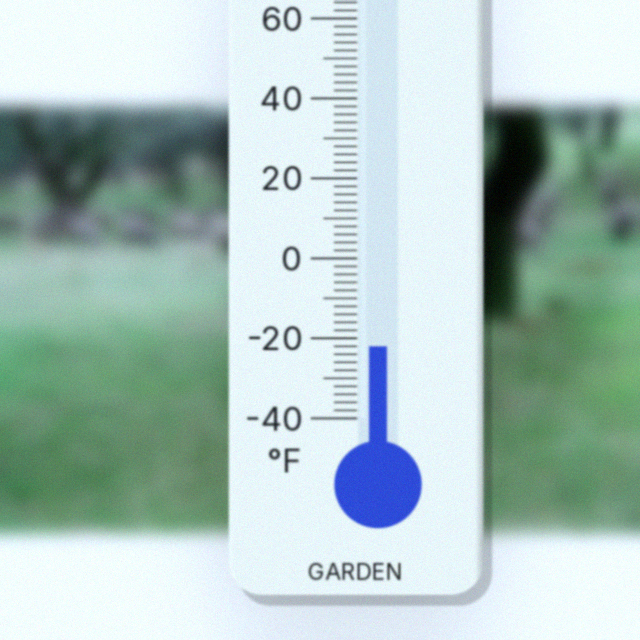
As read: **-22** °F
